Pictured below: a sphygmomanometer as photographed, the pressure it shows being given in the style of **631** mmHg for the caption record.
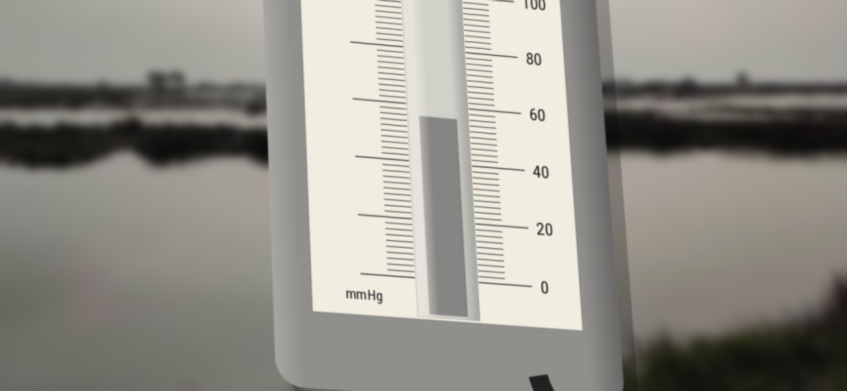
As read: **56** mmHg
